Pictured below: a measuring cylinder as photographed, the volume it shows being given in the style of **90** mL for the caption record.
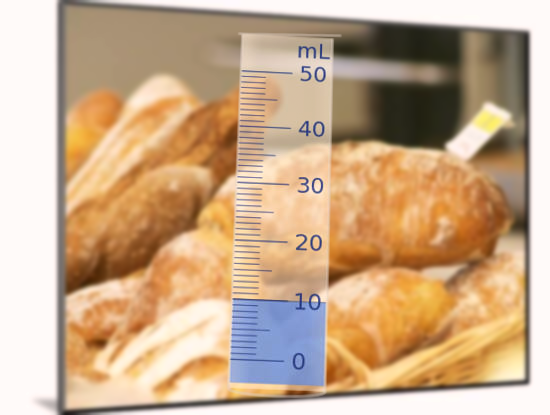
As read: **10** mL
